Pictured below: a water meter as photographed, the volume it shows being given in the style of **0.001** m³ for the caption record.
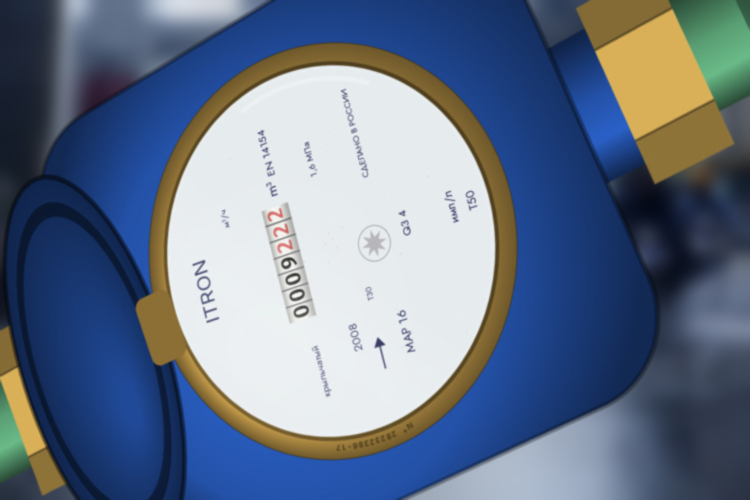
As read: **9.222** m³
